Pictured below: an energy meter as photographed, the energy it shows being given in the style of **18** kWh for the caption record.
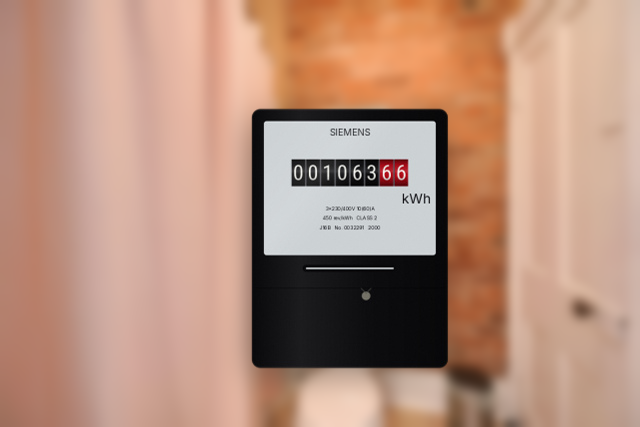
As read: **1063.66** kWh
